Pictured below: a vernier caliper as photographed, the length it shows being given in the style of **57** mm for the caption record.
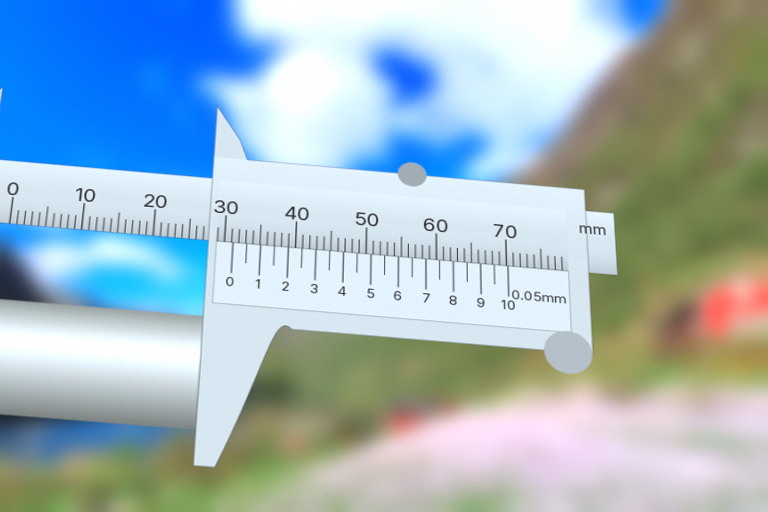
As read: **31.2** mm
